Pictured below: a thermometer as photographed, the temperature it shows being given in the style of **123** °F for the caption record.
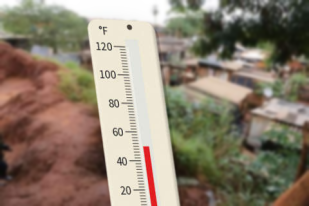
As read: **50** °F
